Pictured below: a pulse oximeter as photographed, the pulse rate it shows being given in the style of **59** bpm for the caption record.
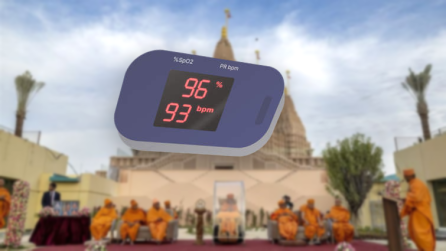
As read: **93** bpm
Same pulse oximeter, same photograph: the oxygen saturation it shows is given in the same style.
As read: **96** %
